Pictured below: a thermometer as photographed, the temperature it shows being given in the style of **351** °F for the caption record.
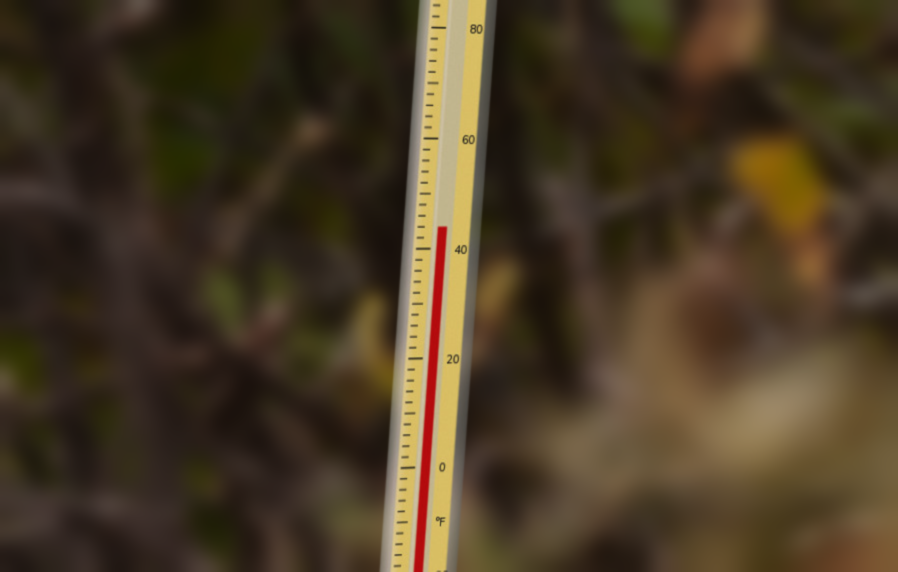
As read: **44** °F
